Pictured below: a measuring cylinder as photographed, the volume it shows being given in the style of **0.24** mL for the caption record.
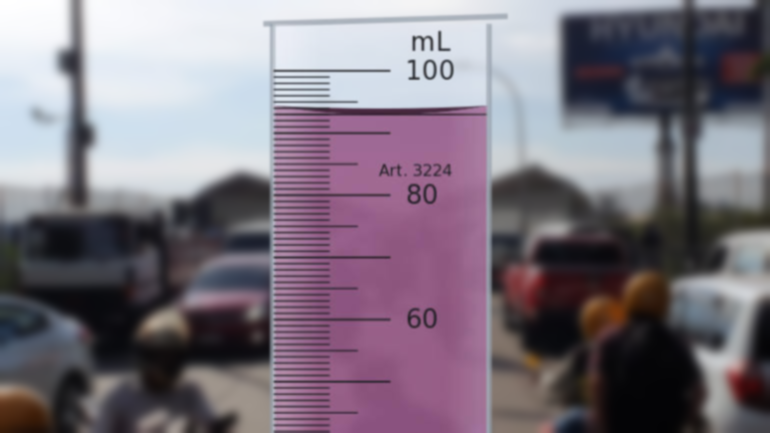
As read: **93** mL
